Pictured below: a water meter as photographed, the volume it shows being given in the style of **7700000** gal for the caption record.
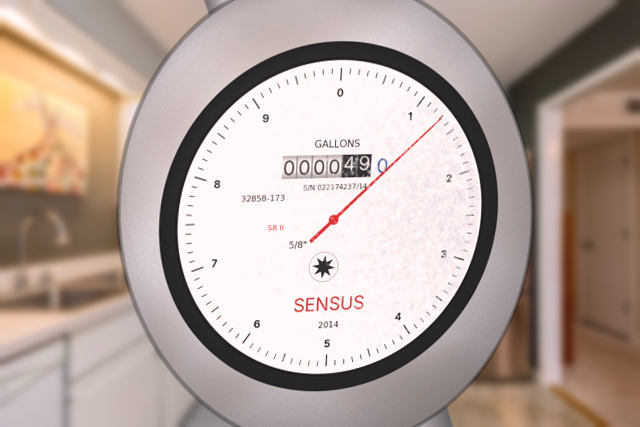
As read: **491.3** gal
